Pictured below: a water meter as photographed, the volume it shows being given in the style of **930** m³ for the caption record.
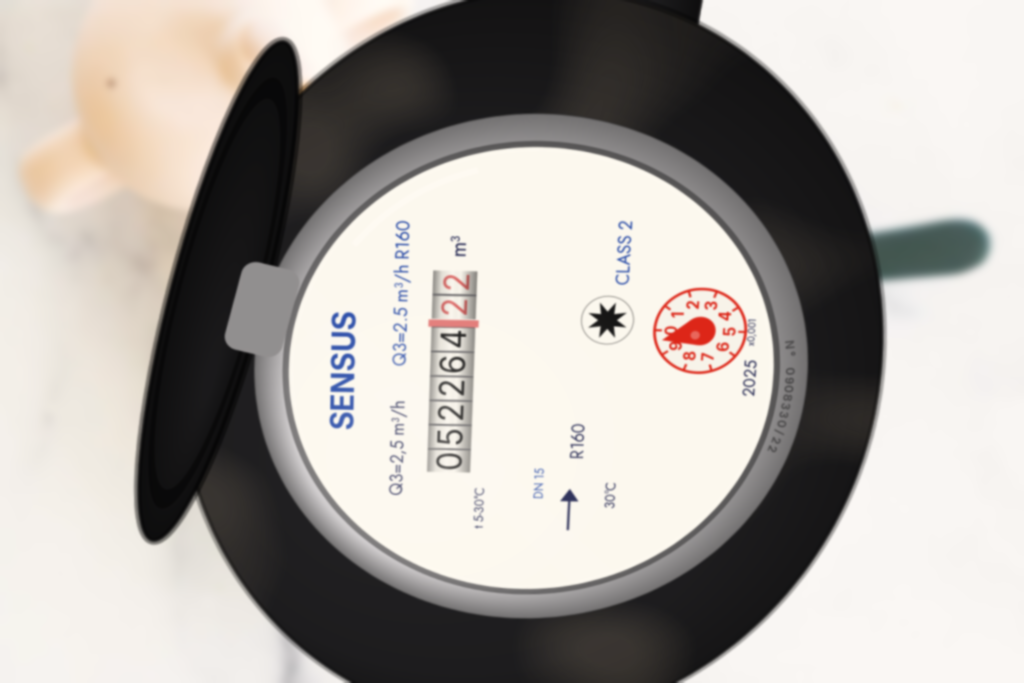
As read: **52264.219** m³
